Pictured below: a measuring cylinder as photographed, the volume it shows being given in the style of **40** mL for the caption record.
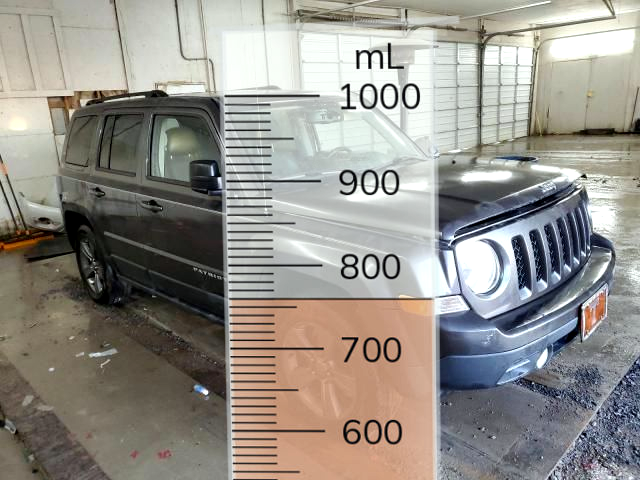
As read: **760** mL
